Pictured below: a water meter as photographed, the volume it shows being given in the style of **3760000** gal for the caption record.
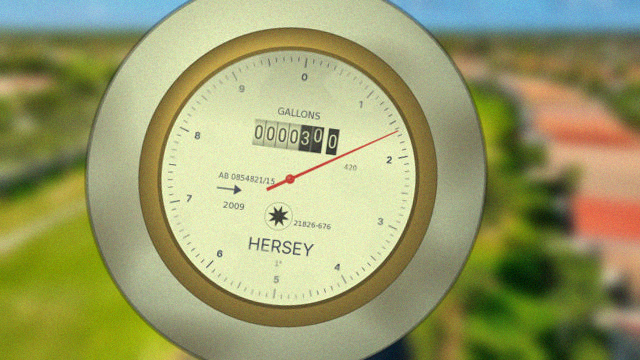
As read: **301.6** gal
